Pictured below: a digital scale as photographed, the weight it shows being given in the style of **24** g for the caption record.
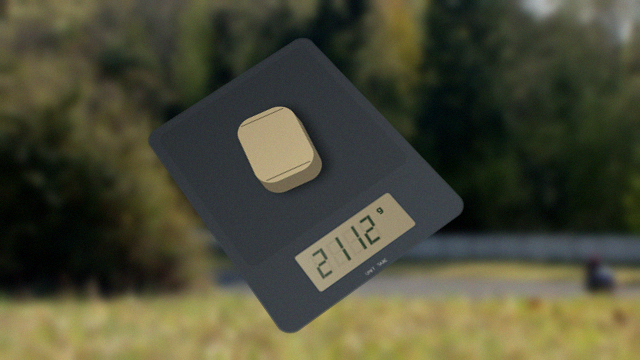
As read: **2112** g
